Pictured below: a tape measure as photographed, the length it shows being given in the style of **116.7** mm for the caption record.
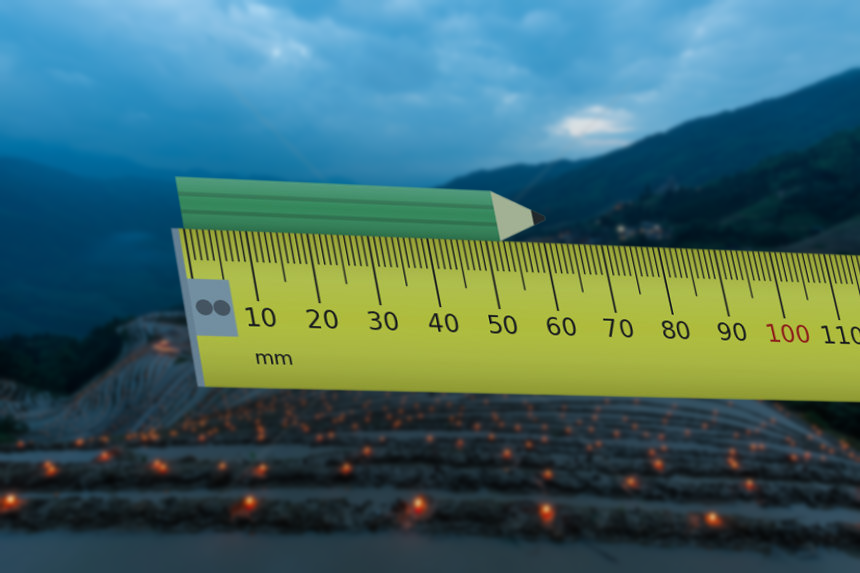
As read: **61** mm
